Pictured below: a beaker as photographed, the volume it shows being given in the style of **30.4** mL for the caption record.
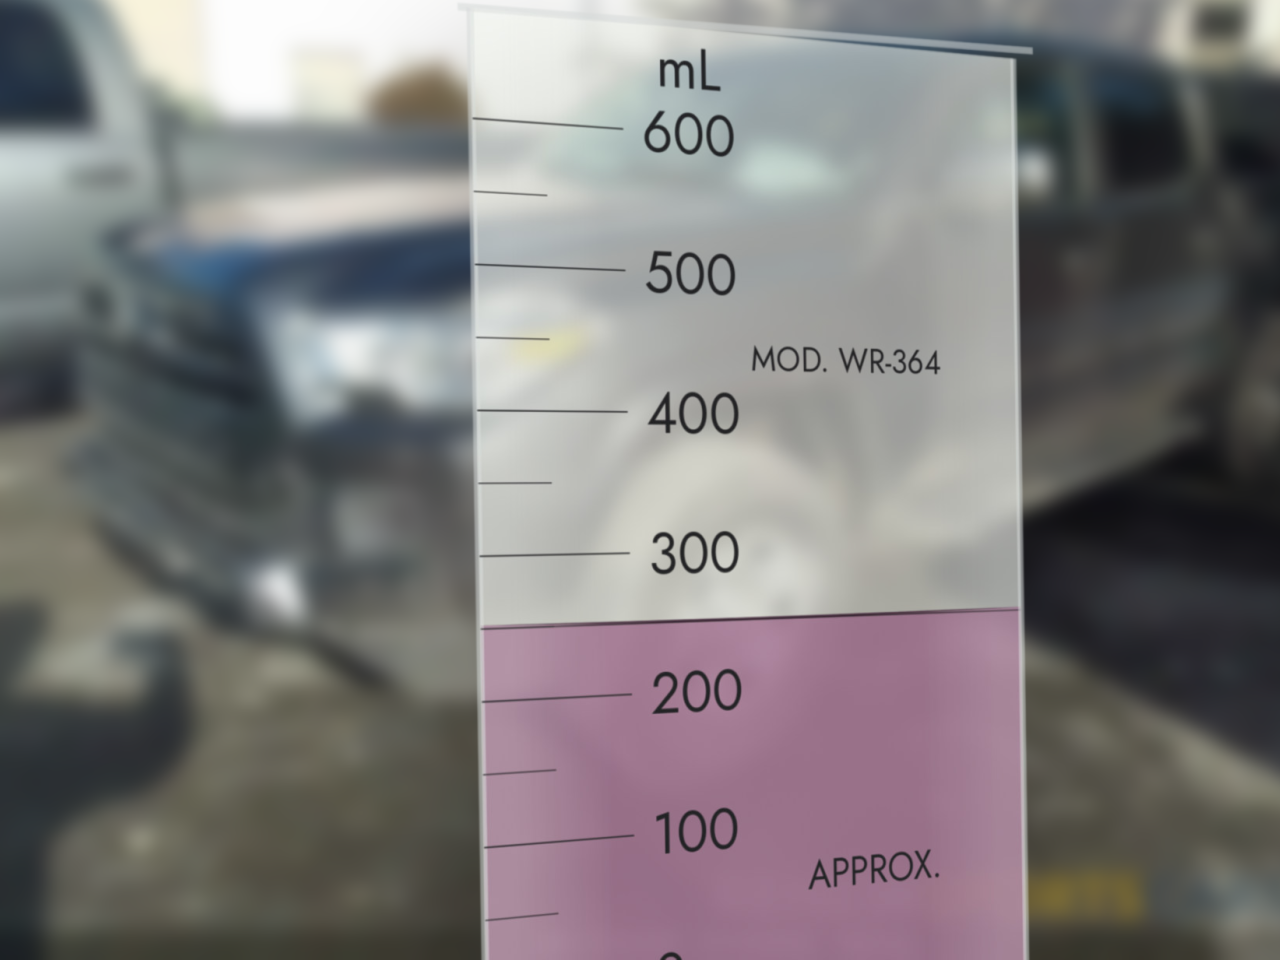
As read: **250** mL
